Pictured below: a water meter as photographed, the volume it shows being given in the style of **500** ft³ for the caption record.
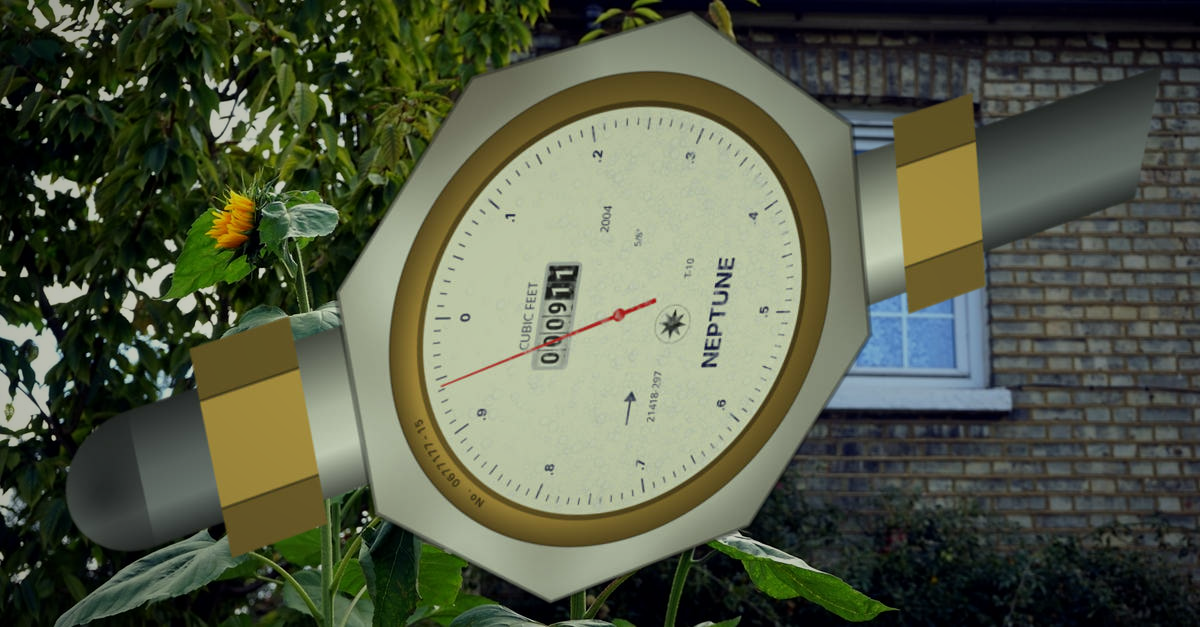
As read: **910.94** ft³
